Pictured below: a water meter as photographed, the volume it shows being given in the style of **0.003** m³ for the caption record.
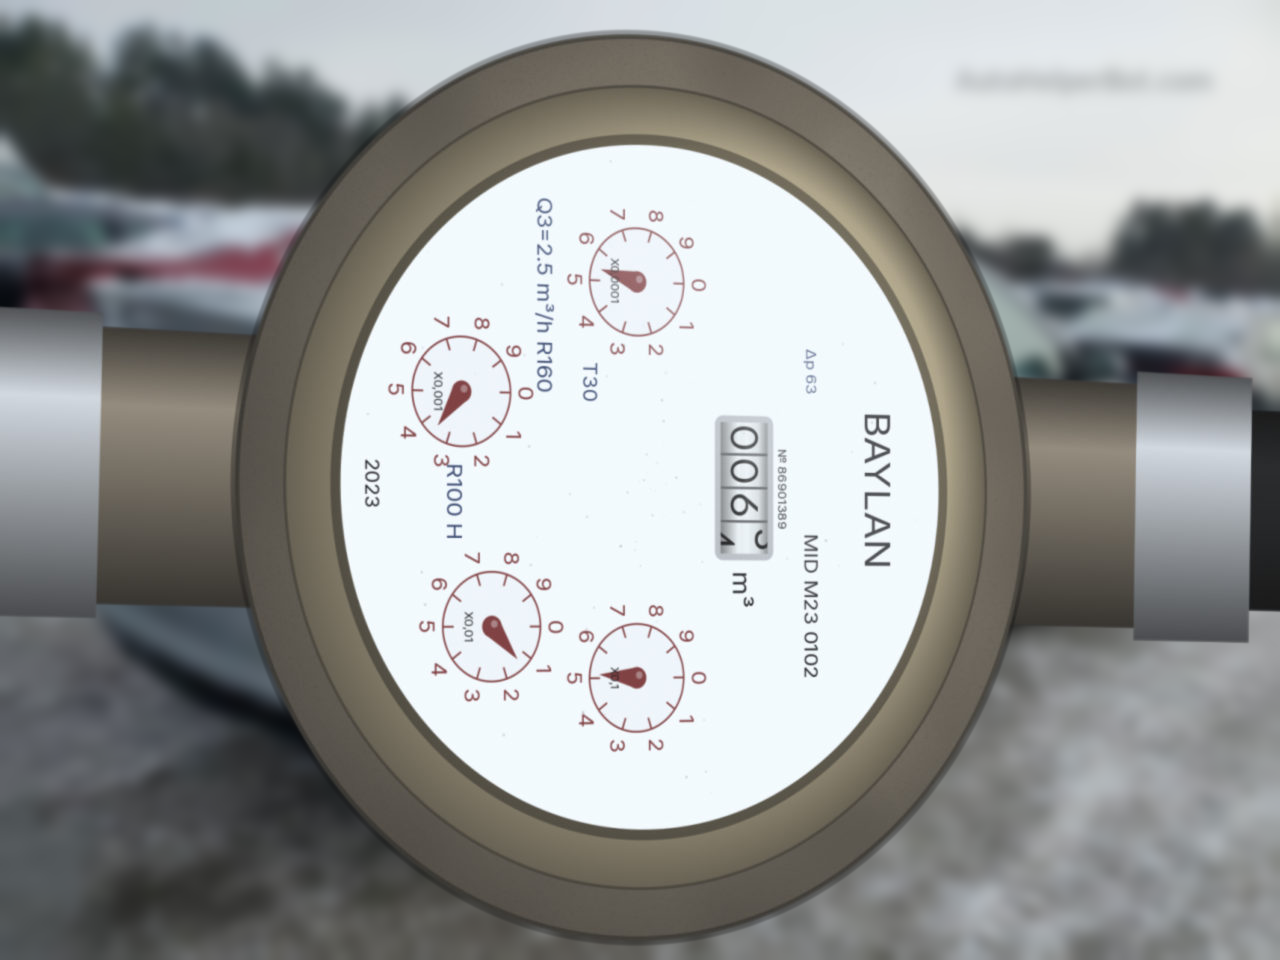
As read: **63.5135** m³
